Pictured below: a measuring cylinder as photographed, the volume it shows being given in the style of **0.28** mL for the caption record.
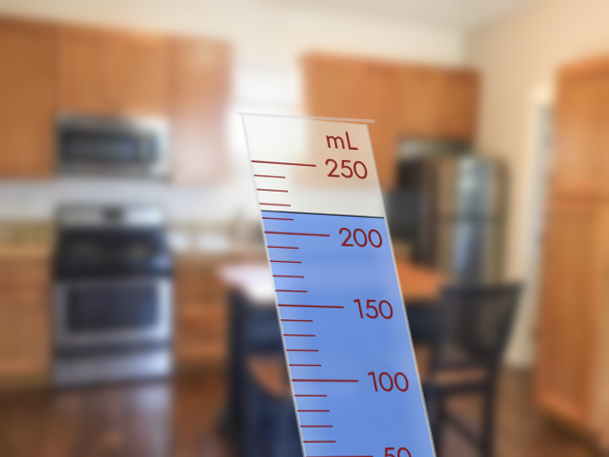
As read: **215** mL
